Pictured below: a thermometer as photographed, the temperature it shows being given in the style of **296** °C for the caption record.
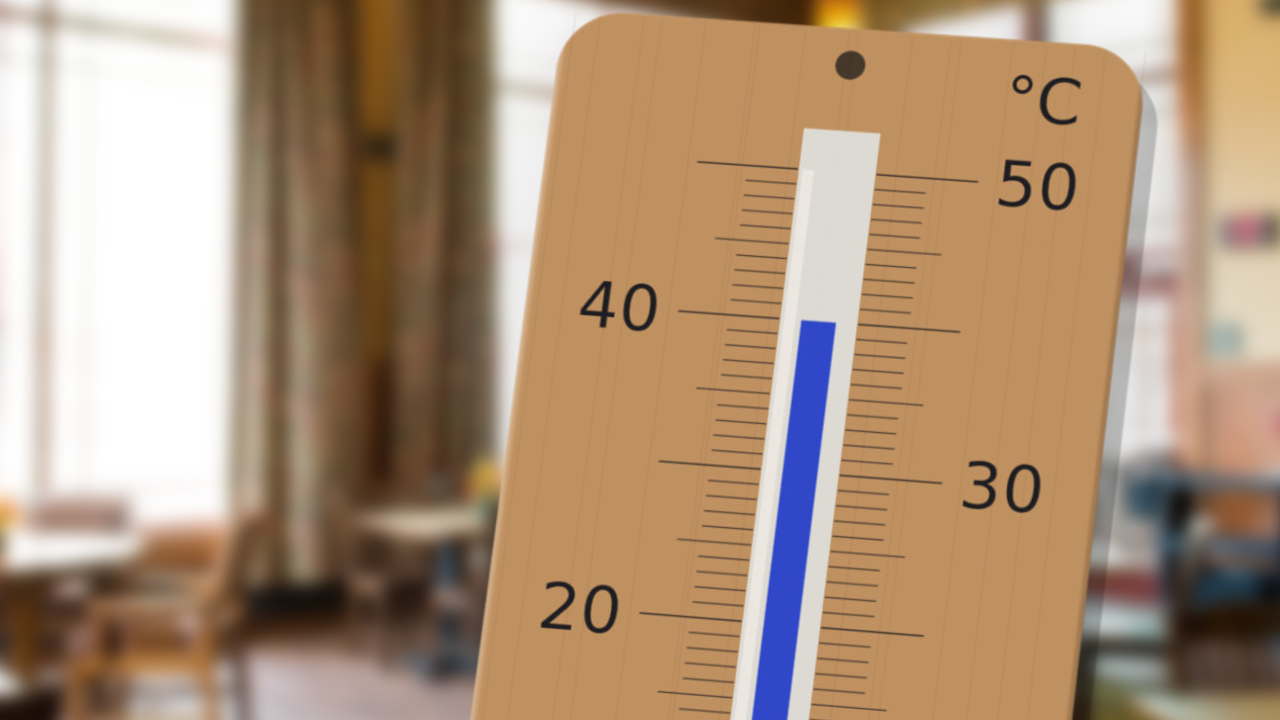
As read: **40** °C
